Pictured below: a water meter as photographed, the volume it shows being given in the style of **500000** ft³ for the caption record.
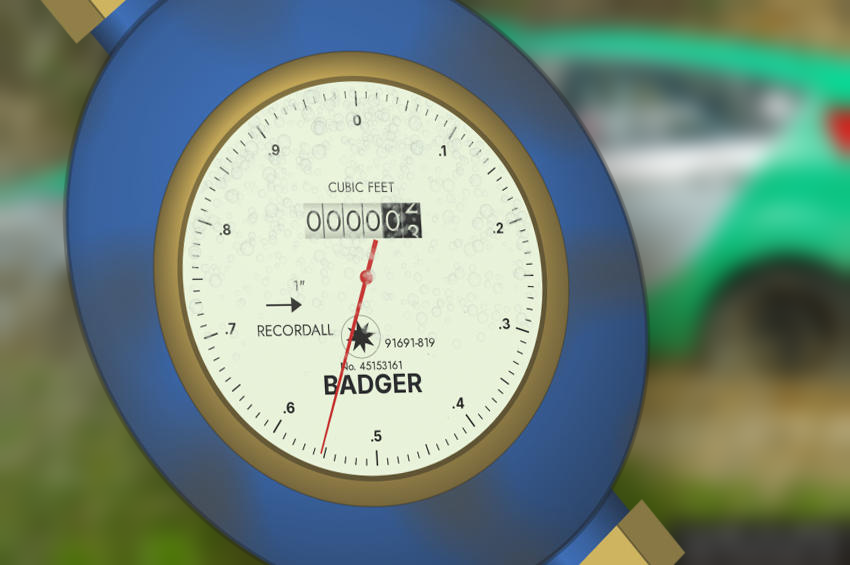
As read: **2.55** ft³
